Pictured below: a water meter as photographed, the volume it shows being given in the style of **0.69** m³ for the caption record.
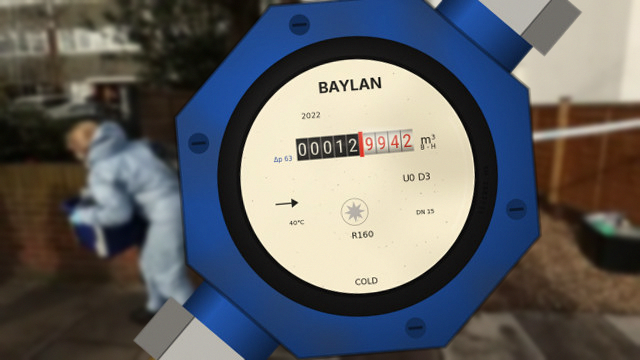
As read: **12.9942** m³
